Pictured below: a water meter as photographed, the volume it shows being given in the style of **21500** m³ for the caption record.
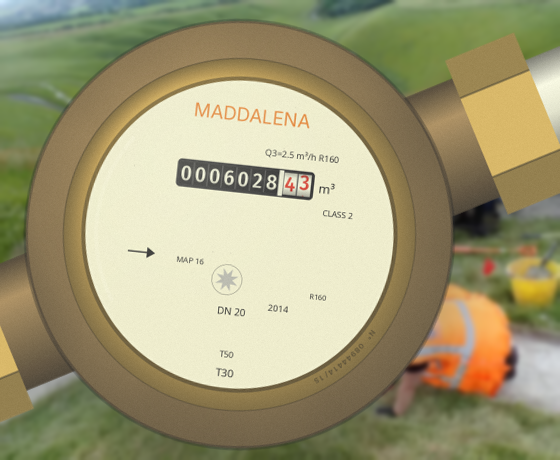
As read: **6028.43** m³
